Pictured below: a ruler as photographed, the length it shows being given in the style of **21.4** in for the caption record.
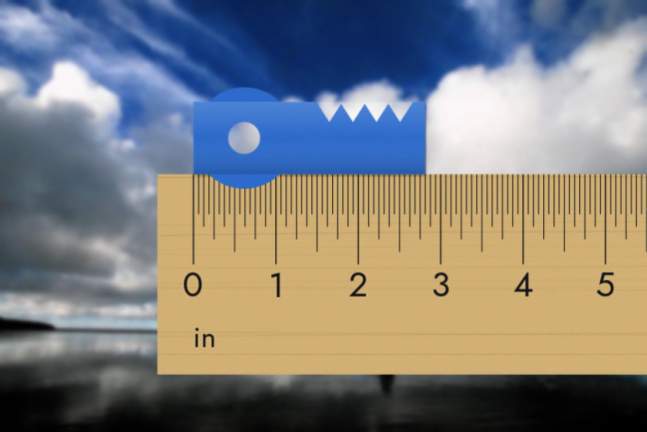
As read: **2.8125** in
